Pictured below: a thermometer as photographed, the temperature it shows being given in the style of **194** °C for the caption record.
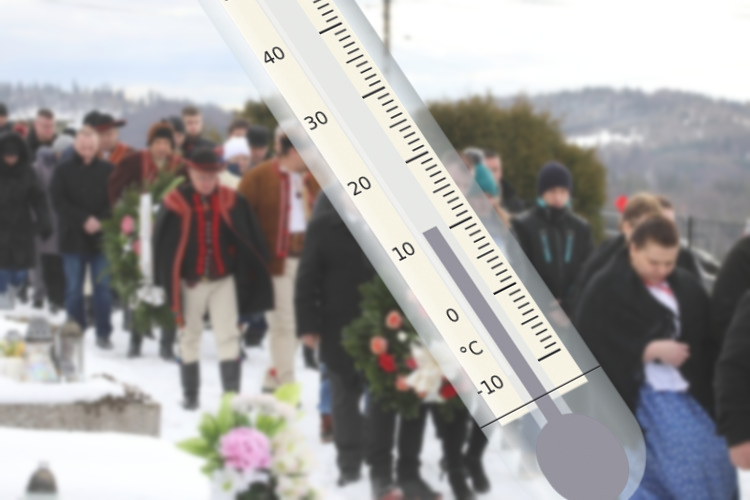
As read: **11** °C
